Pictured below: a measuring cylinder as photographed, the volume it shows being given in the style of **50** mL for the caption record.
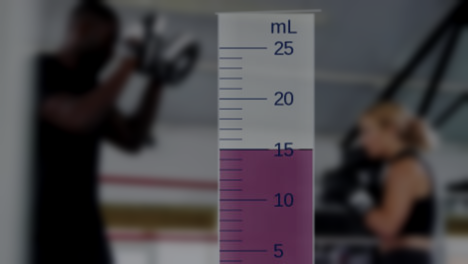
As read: **15** mL
